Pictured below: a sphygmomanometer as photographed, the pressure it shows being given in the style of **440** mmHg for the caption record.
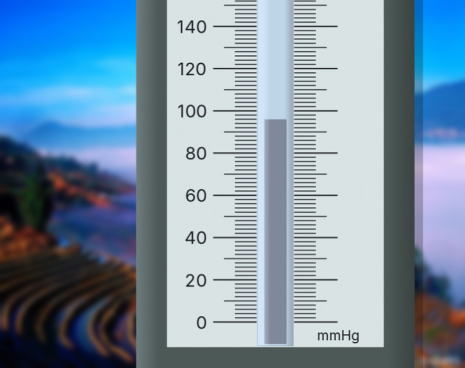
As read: **96** mmHg
